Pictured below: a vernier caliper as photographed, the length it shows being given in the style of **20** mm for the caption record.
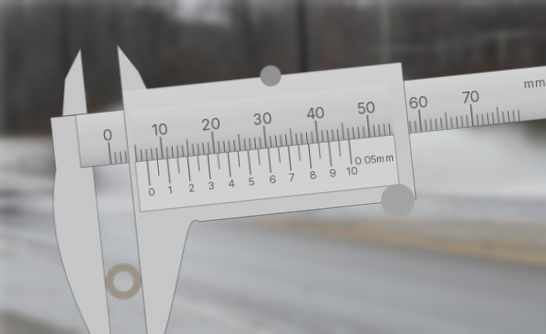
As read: **7.0** mm
